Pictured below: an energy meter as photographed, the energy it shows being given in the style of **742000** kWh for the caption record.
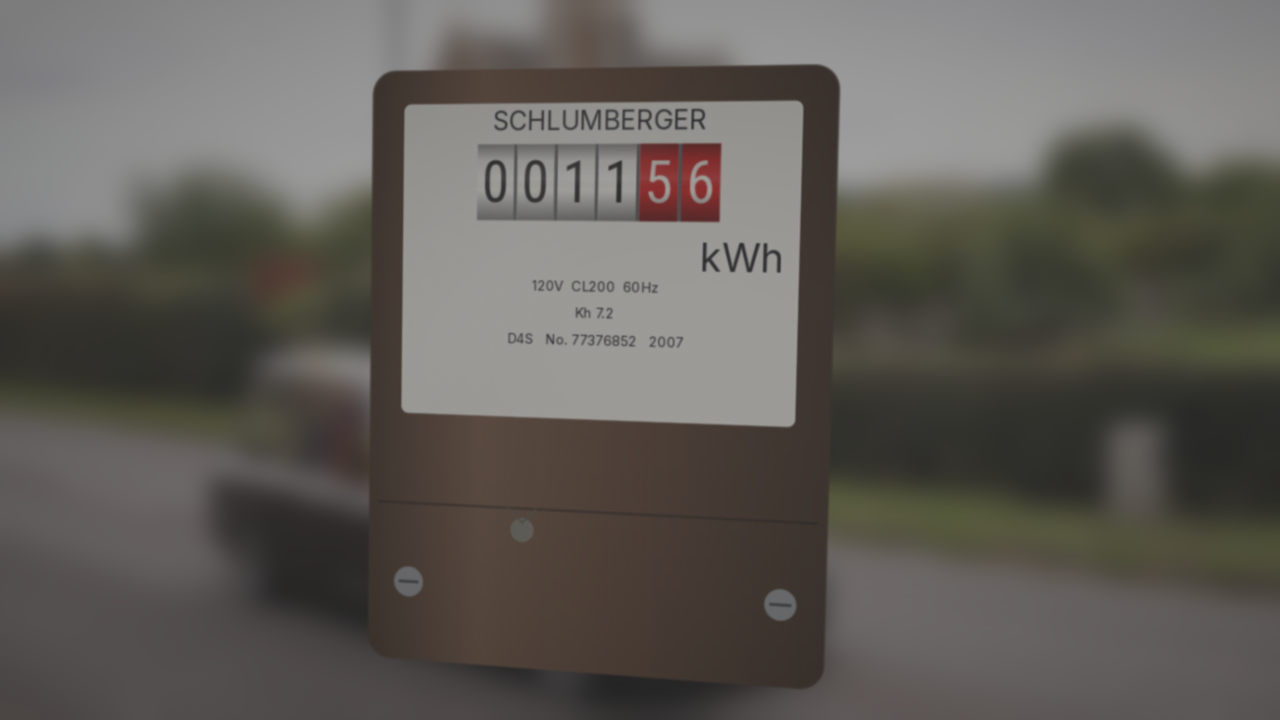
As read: **11.56** kWh
